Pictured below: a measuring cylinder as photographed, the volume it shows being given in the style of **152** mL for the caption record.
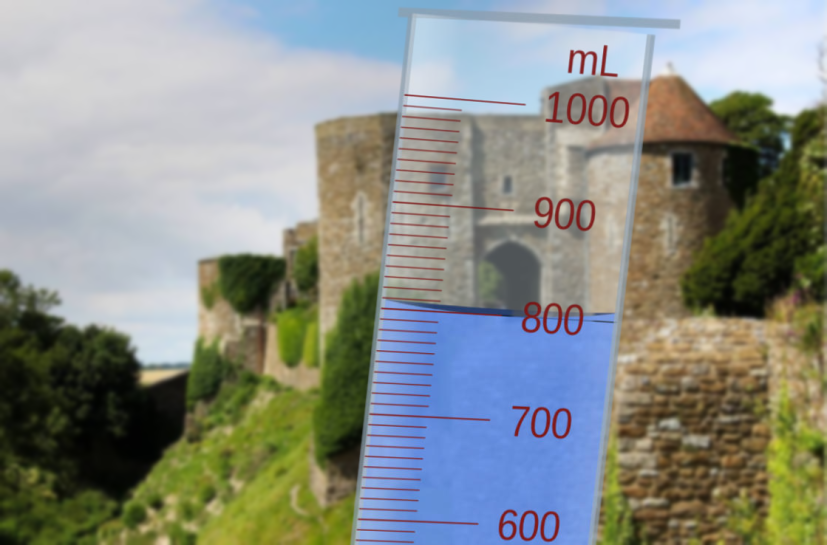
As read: **800** mL
